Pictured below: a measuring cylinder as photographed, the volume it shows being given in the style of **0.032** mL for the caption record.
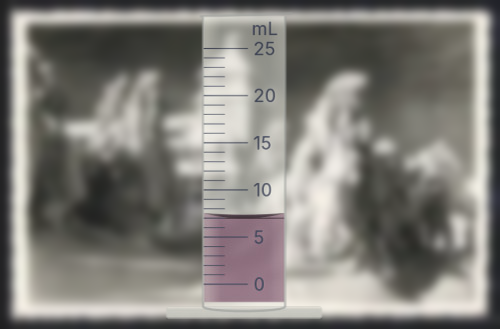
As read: **7** mL
